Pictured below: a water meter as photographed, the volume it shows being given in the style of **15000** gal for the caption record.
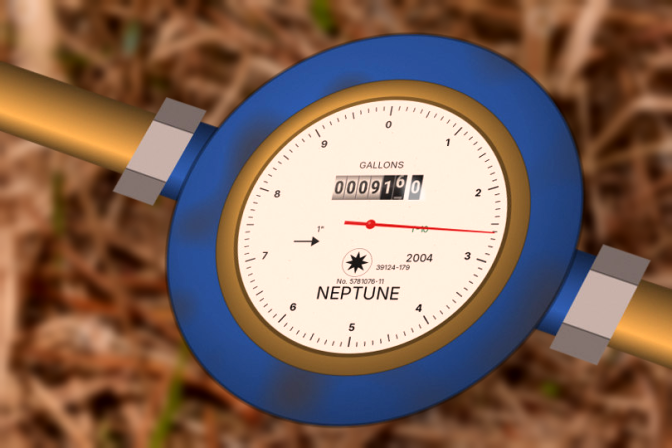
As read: **9162.6** gal
